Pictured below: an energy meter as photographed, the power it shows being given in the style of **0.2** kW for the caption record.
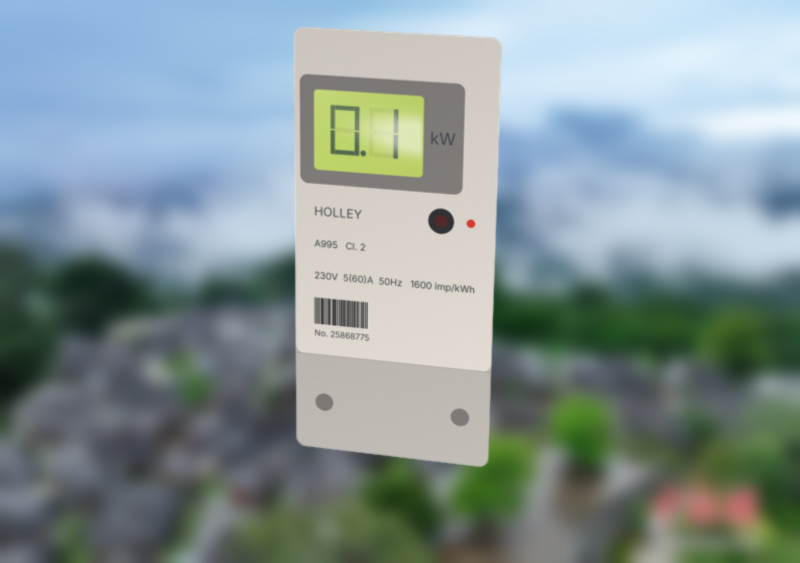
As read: **0.1** kW
